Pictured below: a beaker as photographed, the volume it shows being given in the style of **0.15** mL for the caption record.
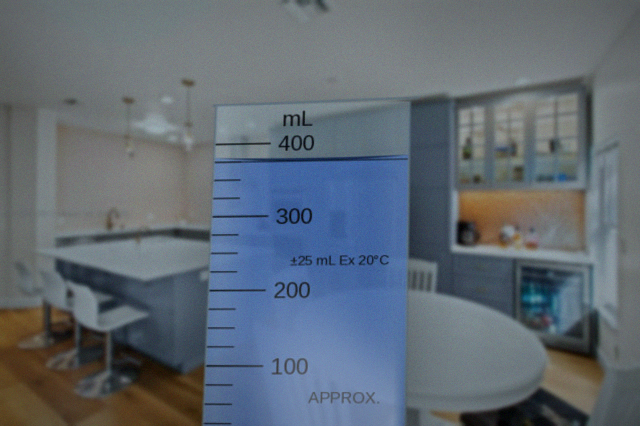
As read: **375** mL
